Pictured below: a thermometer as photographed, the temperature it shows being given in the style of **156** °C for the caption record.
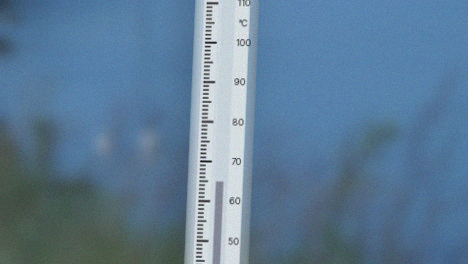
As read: **65** °C
